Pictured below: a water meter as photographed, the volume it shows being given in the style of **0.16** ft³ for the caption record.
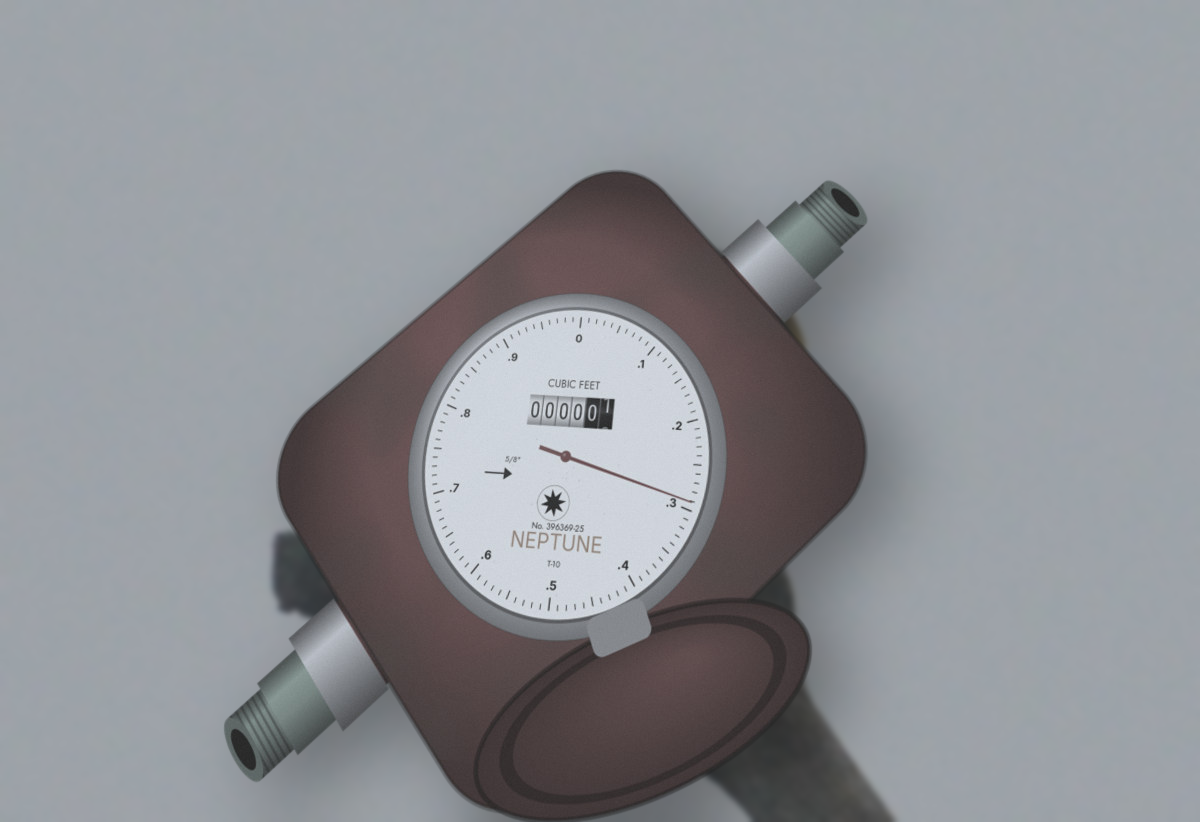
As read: **1.29** ft³
